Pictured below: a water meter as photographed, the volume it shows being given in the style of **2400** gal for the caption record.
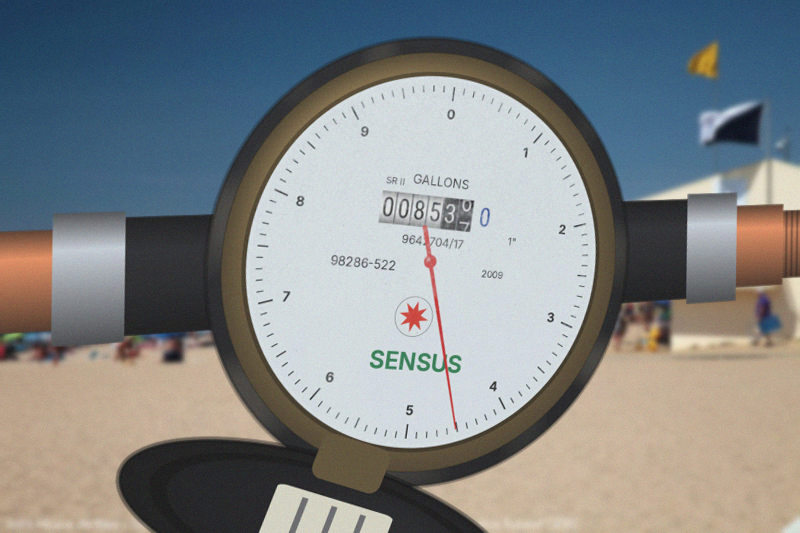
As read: **85364.5** gal
